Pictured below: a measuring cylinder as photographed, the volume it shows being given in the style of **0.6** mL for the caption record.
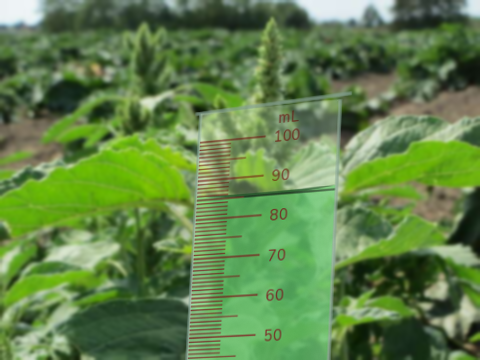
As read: **85** mL
